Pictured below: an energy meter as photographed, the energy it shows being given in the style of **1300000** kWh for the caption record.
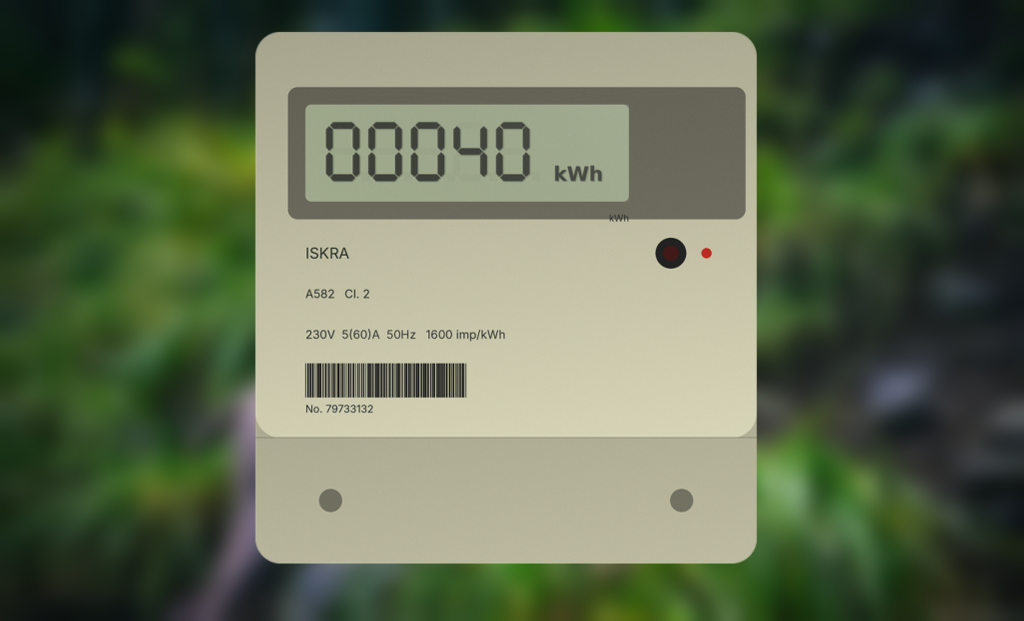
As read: **40** kWh
